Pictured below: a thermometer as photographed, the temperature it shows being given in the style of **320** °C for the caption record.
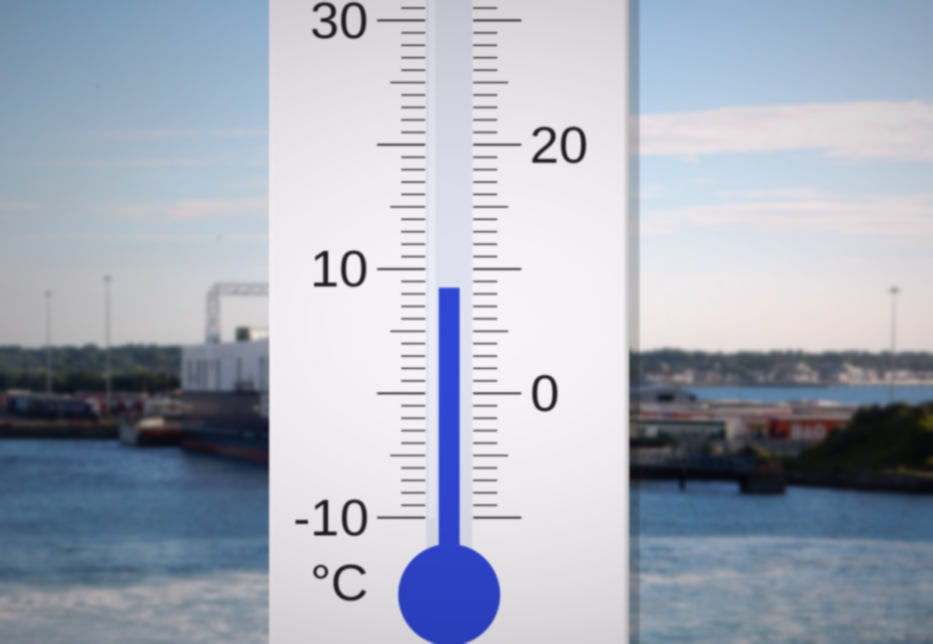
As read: **8.5** °C
